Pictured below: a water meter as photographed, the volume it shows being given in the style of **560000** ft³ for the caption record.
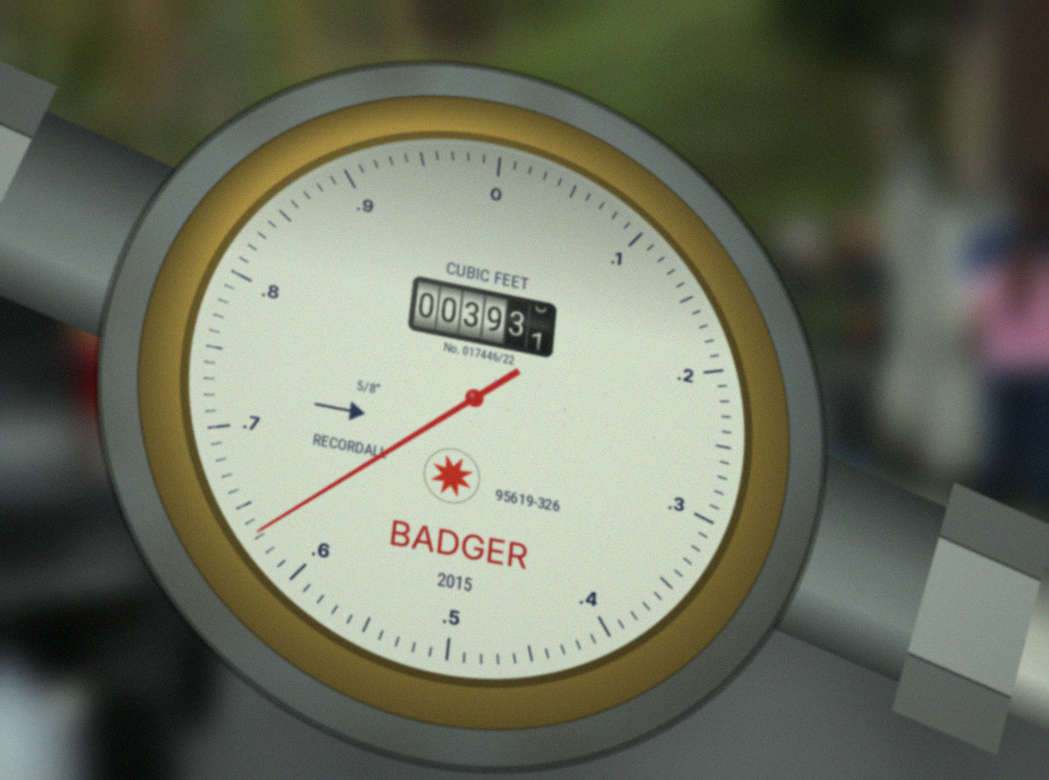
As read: **3930.63** ft³
